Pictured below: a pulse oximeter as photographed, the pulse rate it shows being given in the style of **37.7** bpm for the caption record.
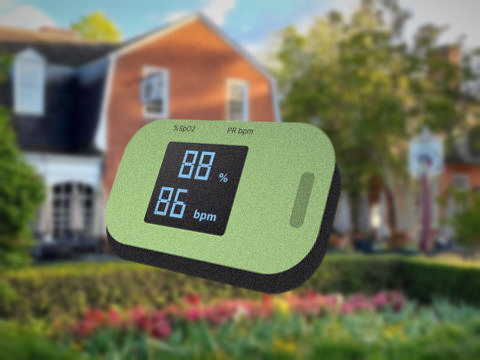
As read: **86** bpm
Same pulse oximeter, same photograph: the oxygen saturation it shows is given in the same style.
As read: **88** %
